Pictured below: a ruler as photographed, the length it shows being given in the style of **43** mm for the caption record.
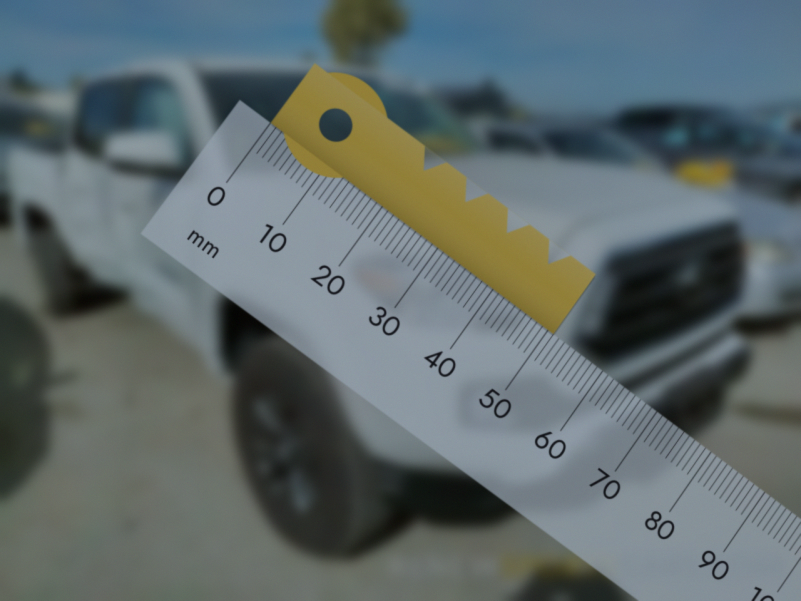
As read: **51** mm
